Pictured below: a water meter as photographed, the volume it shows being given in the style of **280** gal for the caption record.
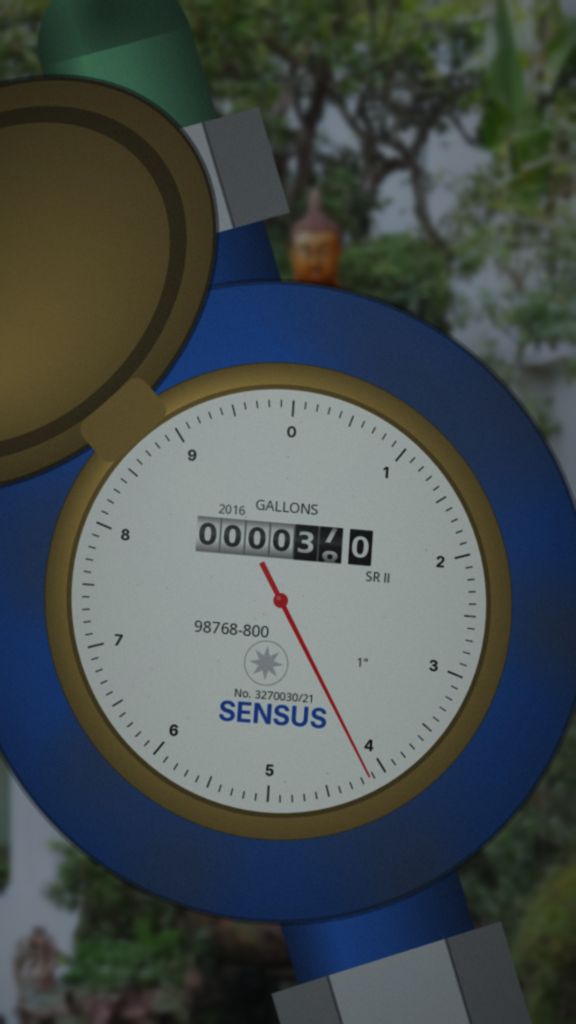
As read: **374.1** gal
